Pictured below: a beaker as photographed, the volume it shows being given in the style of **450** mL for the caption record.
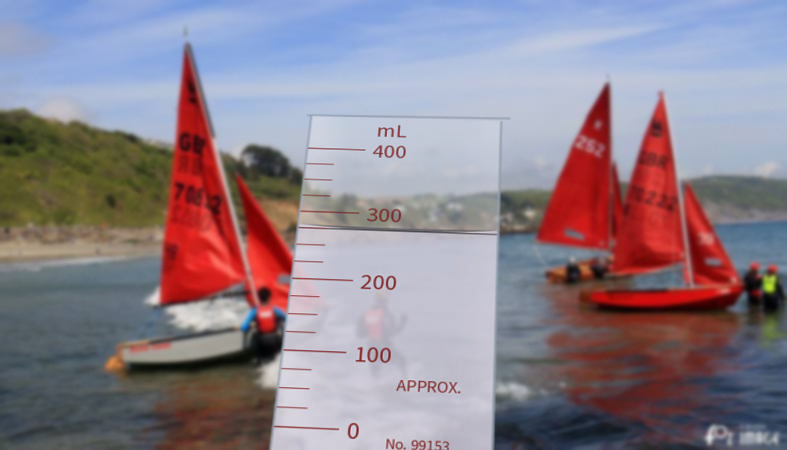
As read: **275** mL
